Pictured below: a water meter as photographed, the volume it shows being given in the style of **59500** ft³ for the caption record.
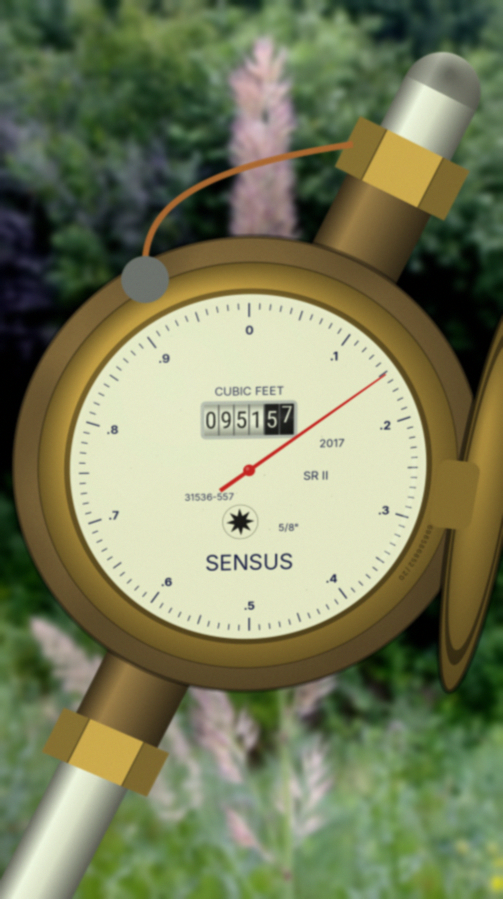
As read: **95157.15** ft³
